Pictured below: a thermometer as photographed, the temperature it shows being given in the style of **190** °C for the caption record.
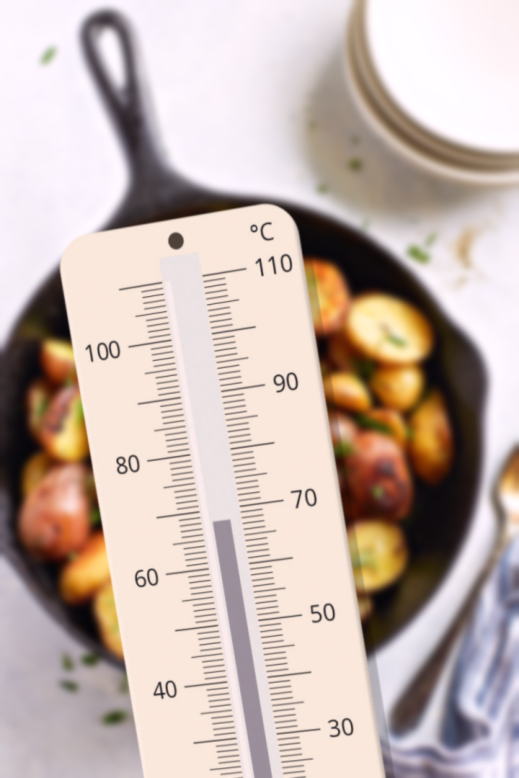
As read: **68** °C
